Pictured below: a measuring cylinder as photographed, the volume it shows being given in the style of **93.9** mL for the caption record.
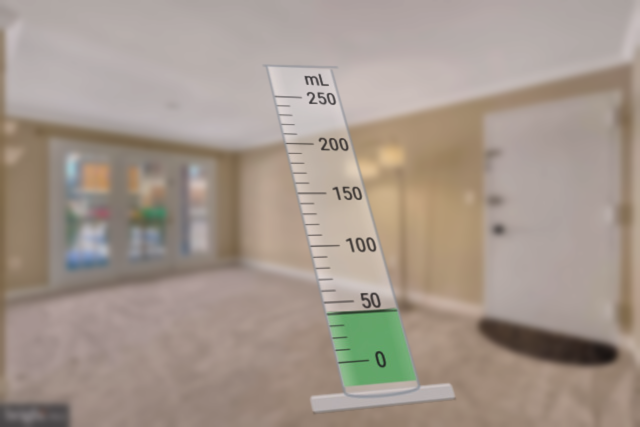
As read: **40** mL
